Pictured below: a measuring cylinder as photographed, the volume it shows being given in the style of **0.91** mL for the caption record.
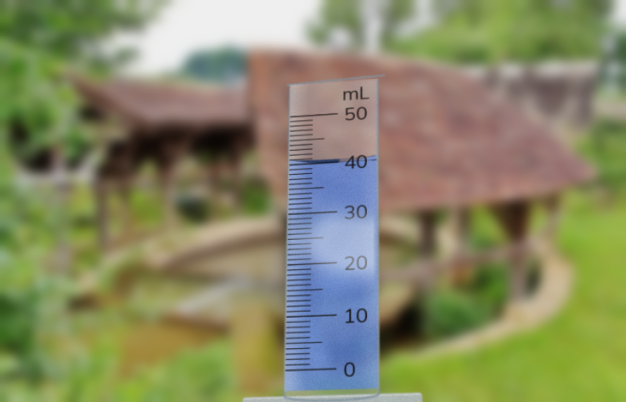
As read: **40** mL
